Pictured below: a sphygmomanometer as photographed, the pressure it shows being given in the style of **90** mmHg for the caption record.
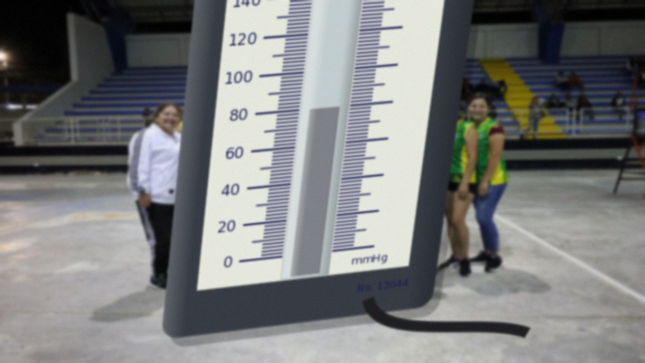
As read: **80** mmHg
